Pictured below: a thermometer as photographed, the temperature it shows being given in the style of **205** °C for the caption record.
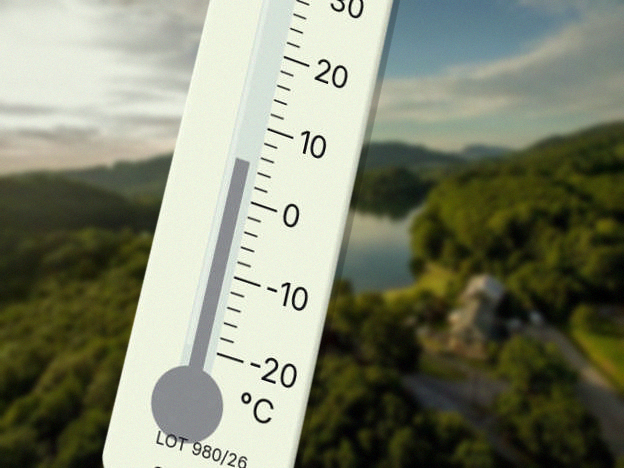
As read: **5** °C
